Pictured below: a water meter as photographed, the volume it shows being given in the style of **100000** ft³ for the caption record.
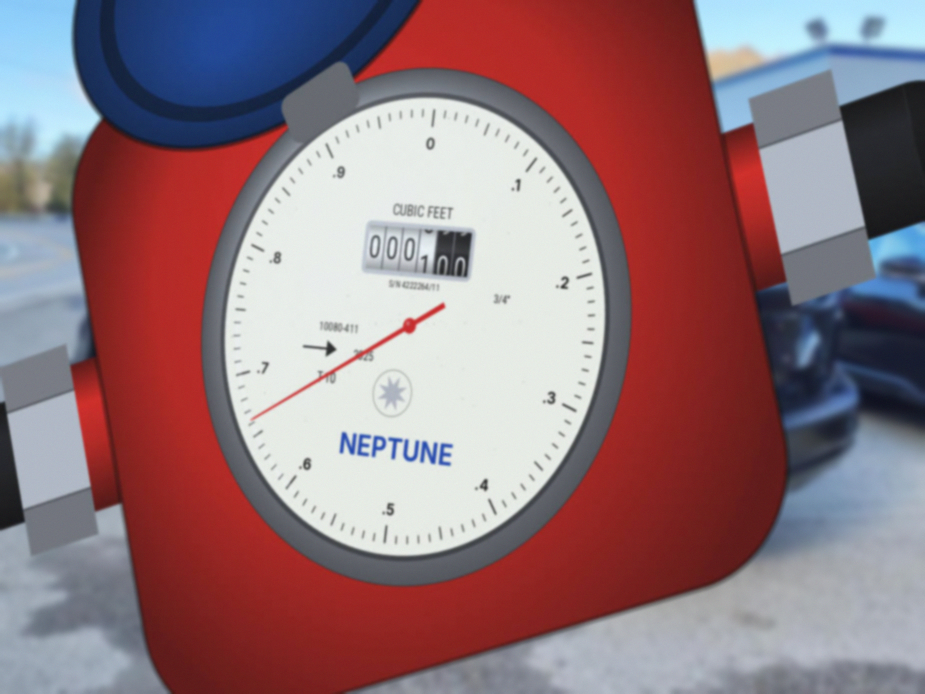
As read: **99.66** ft³
